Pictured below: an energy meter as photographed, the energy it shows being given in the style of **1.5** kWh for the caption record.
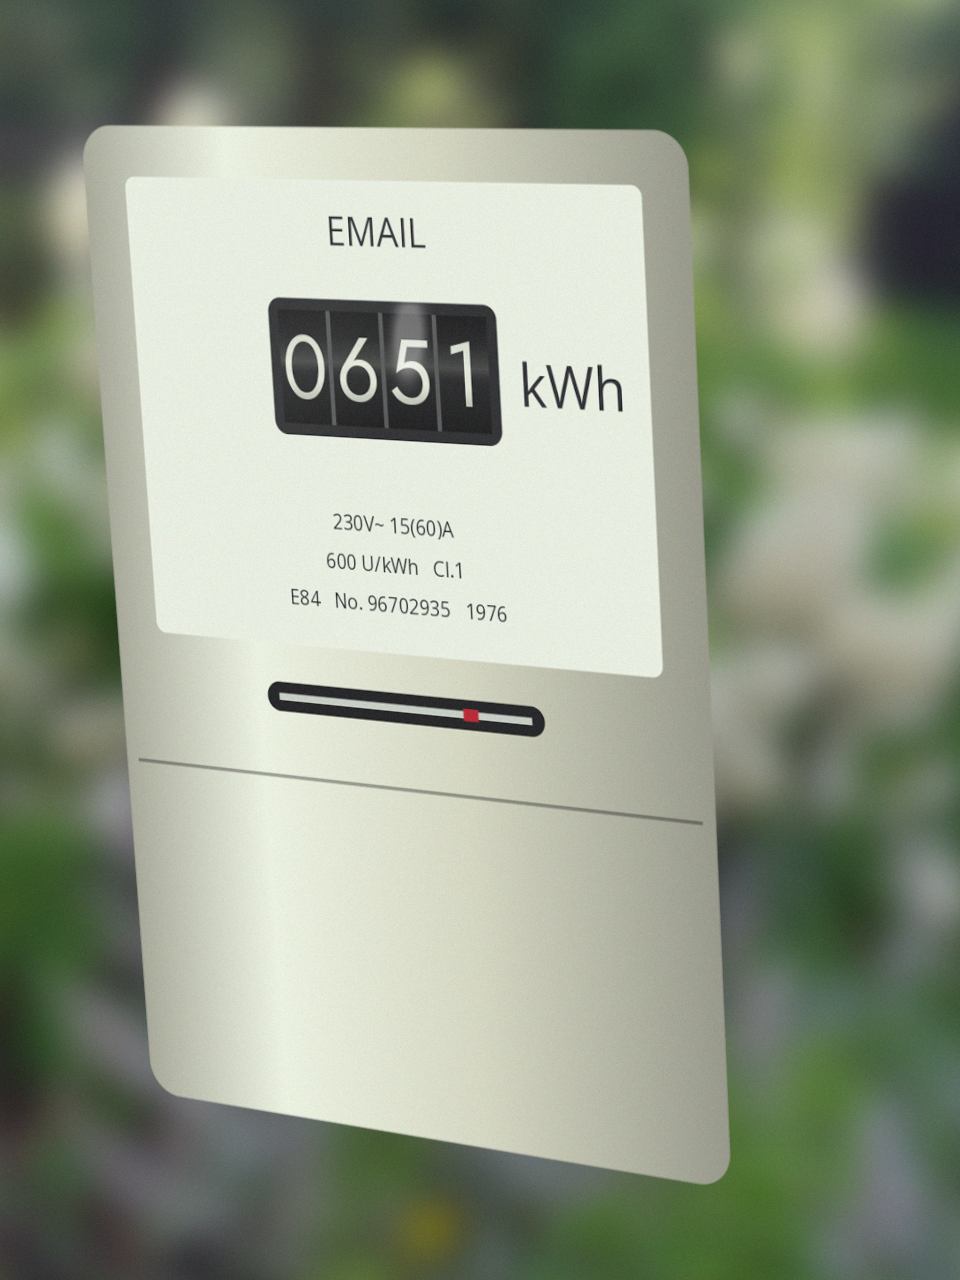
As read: **651** kWh
